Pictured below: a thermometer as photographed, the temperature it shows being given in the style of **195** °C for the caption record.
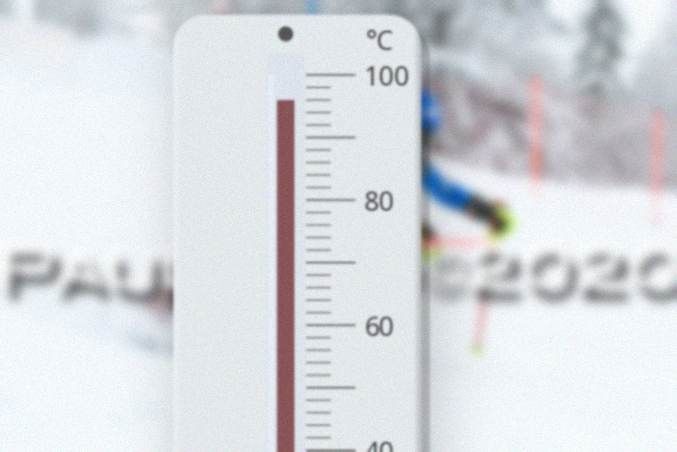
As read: **96** °C
